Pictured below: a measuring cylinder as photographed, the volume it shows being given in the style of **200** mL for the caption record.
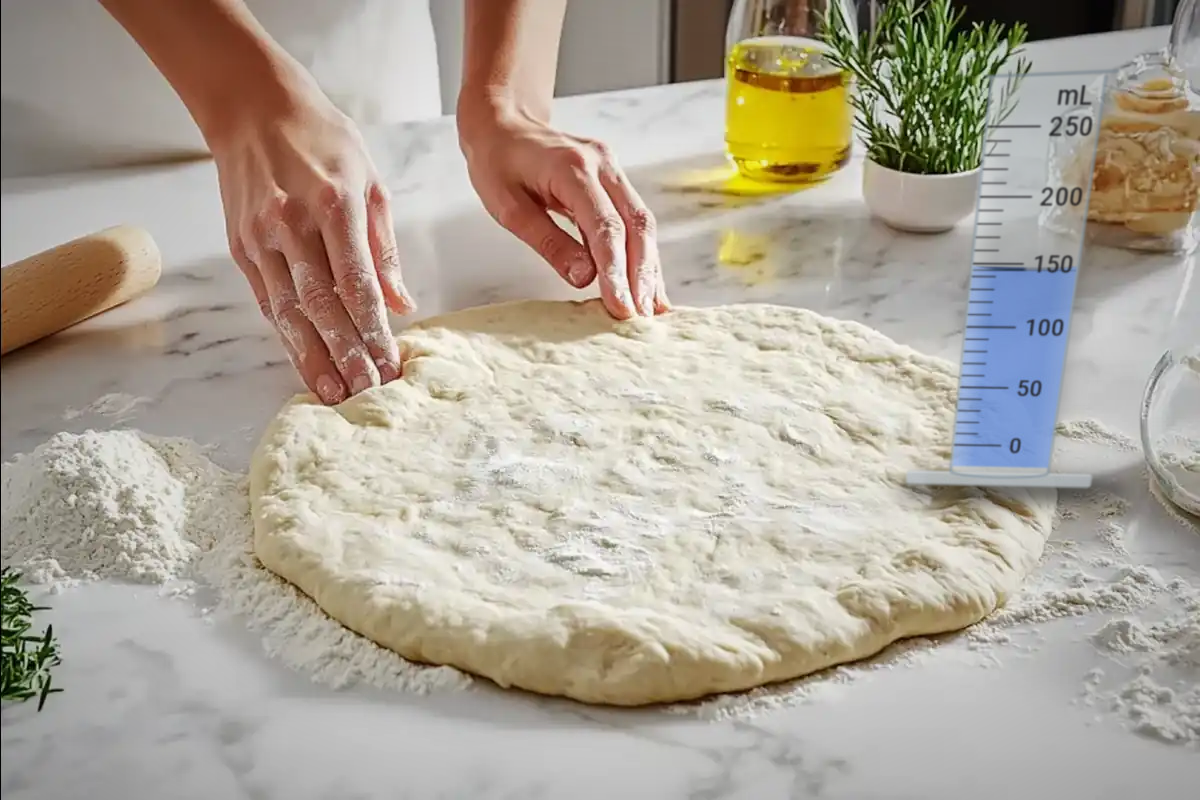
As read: **145** mL
